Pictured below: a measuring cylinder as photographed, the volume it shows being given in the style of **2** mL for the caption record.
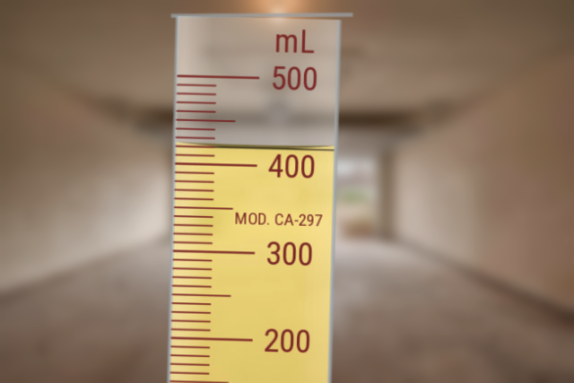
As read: **420** mL
